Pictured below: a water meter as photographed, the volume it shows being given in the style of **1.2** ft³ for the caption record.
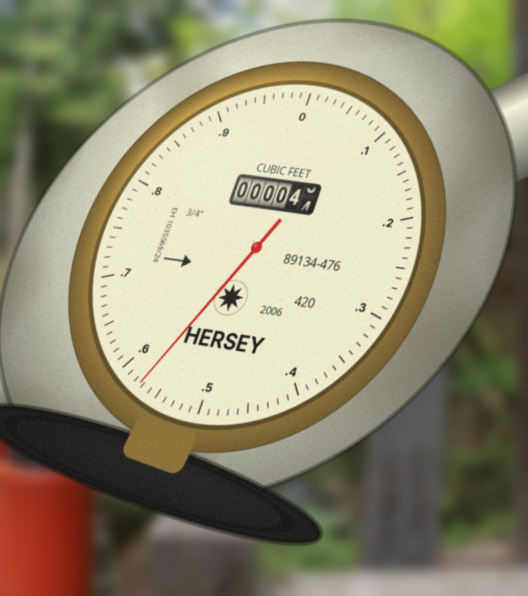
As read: **43.57** ft³
